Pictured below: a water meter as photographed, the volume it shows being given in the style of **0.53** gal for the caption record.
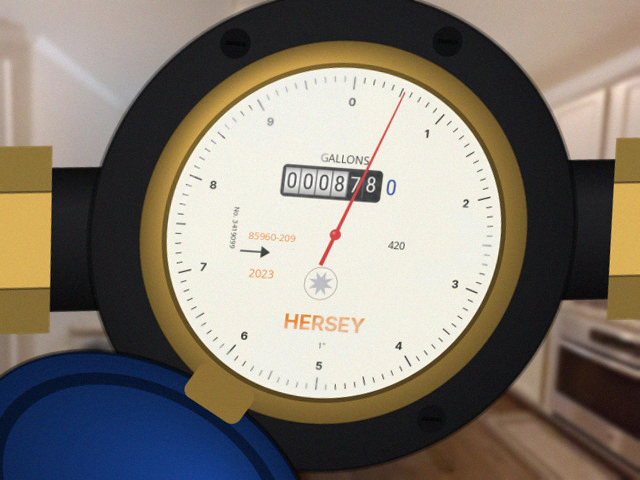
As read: **8780.5** gal
